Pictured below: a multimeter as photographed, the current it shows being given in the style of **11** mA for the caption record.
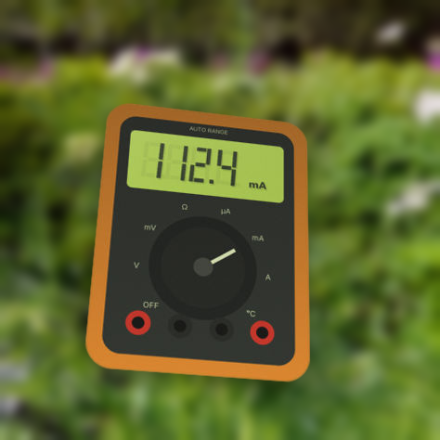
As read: **112.4** mA
